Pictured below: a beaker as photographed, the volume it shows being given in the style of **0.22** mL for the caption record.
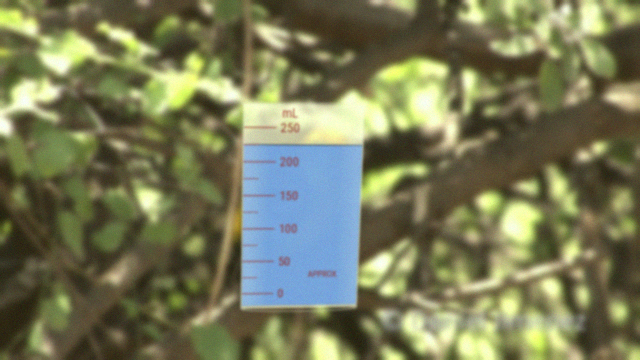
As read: **225** mL
